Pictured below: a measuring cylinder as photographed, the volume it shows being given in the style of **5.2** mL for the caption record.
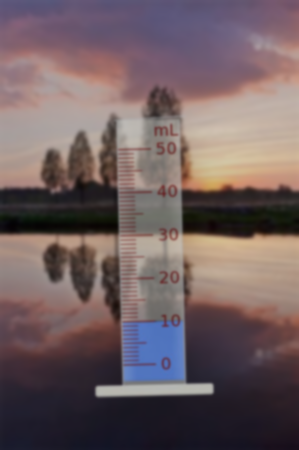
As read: **10** mL
